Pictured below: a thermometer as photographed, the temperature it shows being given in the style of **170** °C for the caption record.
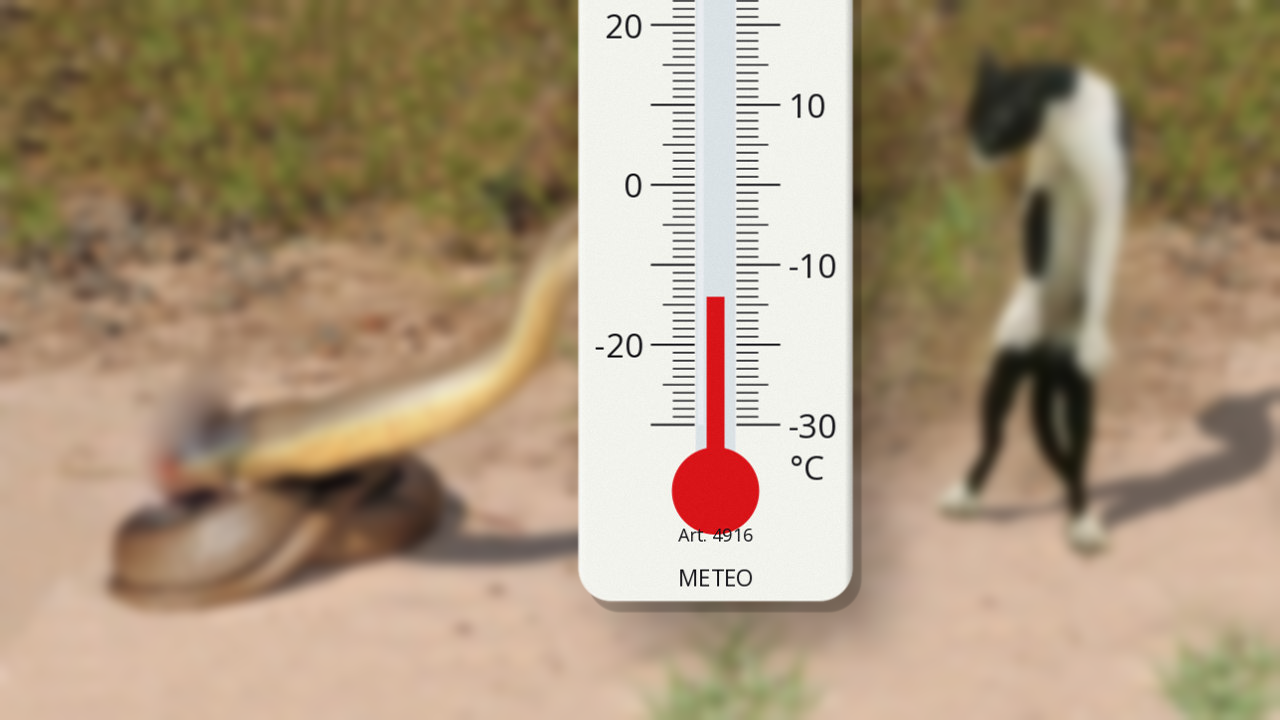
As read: **-14** °C
